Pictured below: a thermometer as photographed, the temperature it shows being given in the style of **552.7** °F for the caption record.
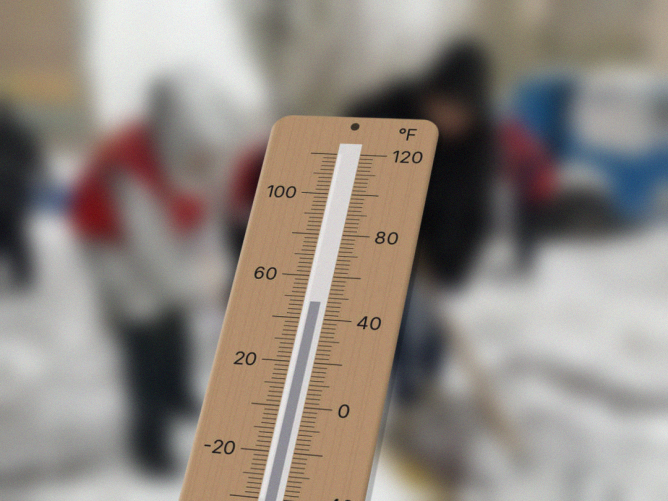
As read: **48** °F
